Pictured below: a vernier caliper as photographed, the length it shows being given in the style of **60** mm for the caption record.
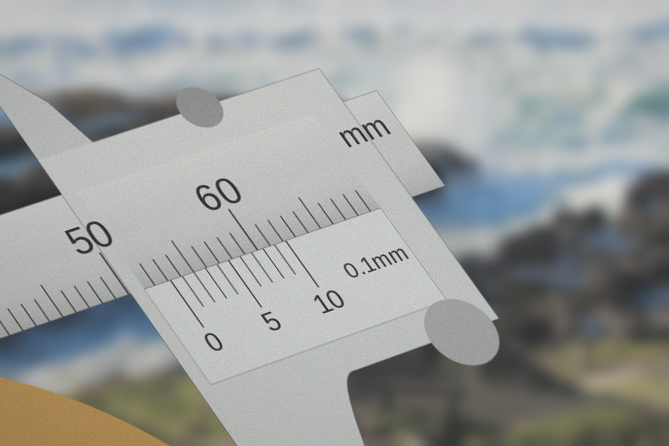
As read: **53.2** mm
